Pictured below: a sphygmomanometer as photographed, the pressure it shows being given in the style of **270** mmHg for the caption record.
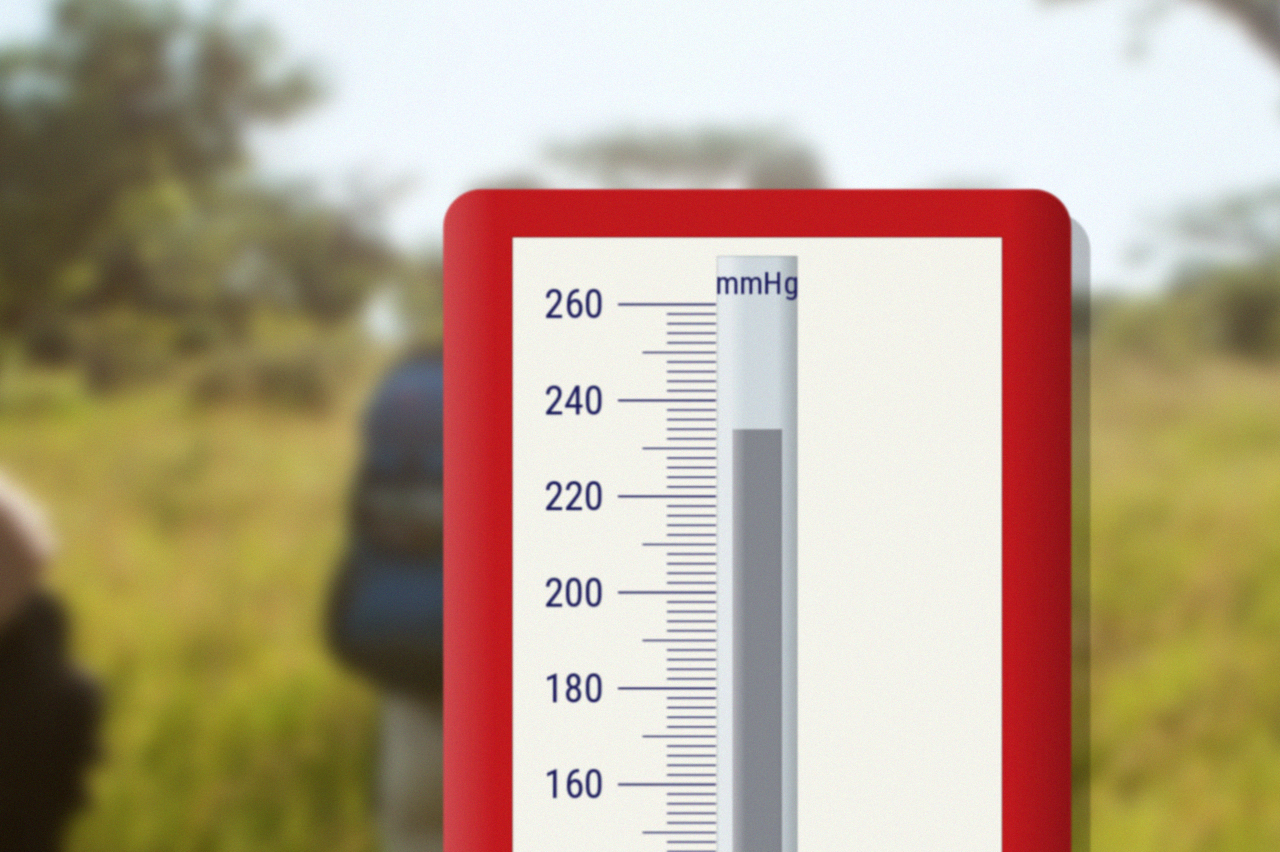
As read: **234** mmHg
